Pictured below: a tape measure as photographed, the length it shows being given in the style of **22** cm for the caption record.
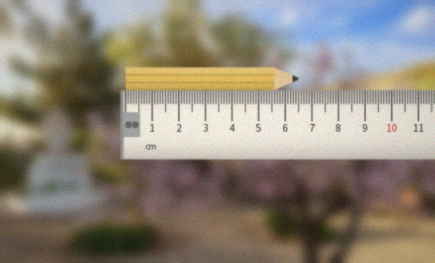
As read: **6.5** cm
